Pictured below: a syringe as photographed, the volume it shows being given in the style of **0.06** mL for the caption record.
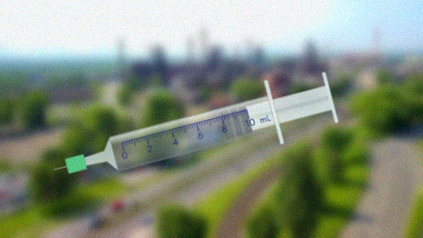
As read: **8** mL
